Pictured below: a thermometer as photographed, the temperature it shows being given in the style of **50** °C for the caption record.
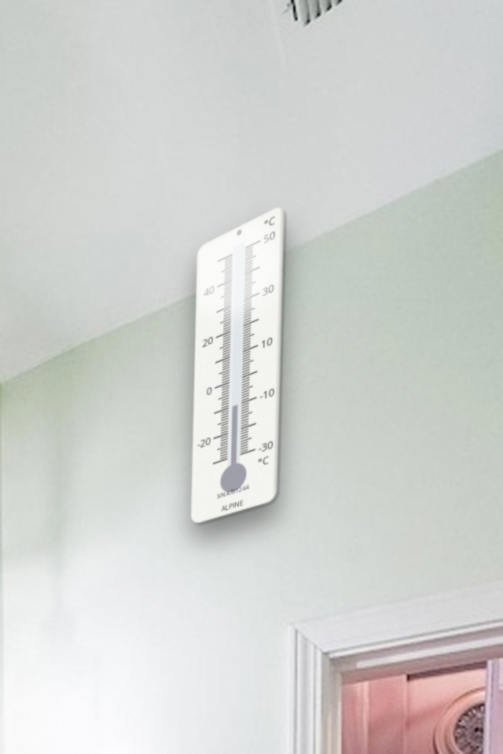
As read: **-10** °C
